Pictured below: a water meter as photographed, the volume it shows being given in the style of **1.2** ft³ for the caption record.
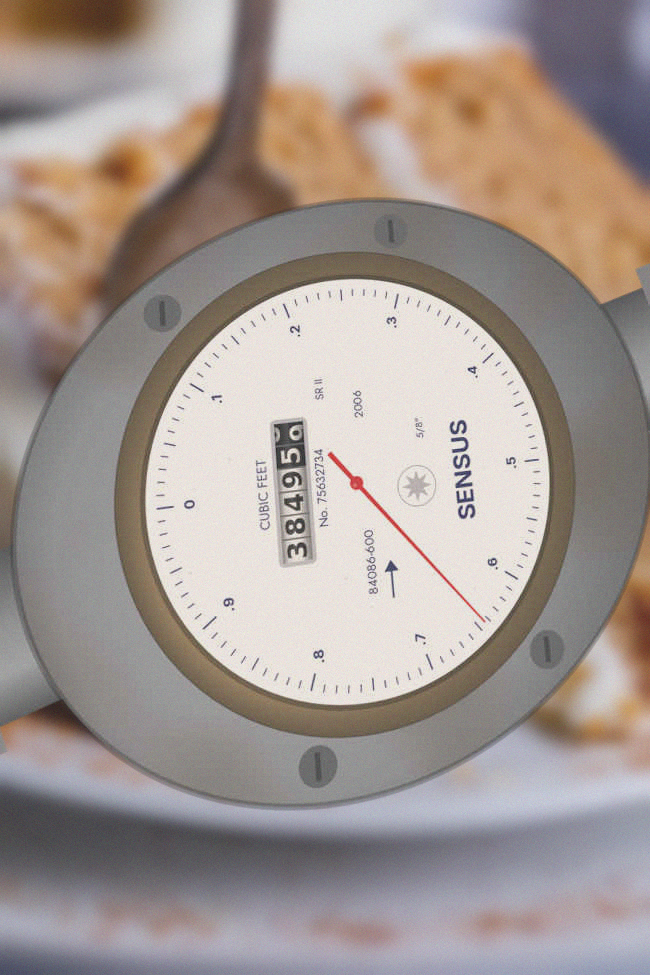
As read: **384958.64** ft³
